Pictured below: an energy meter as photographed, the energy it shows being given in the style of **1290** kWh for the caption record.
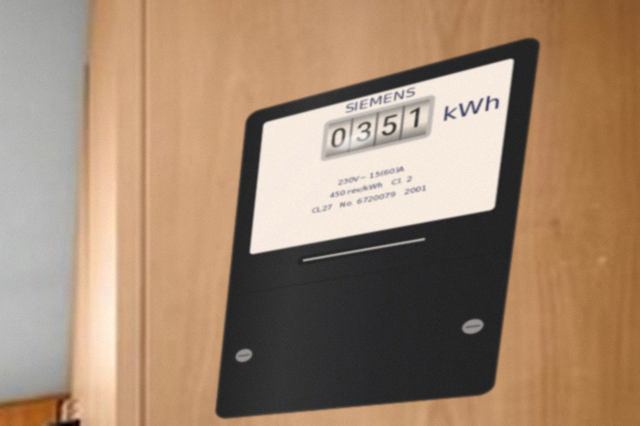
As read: **351** kWh
